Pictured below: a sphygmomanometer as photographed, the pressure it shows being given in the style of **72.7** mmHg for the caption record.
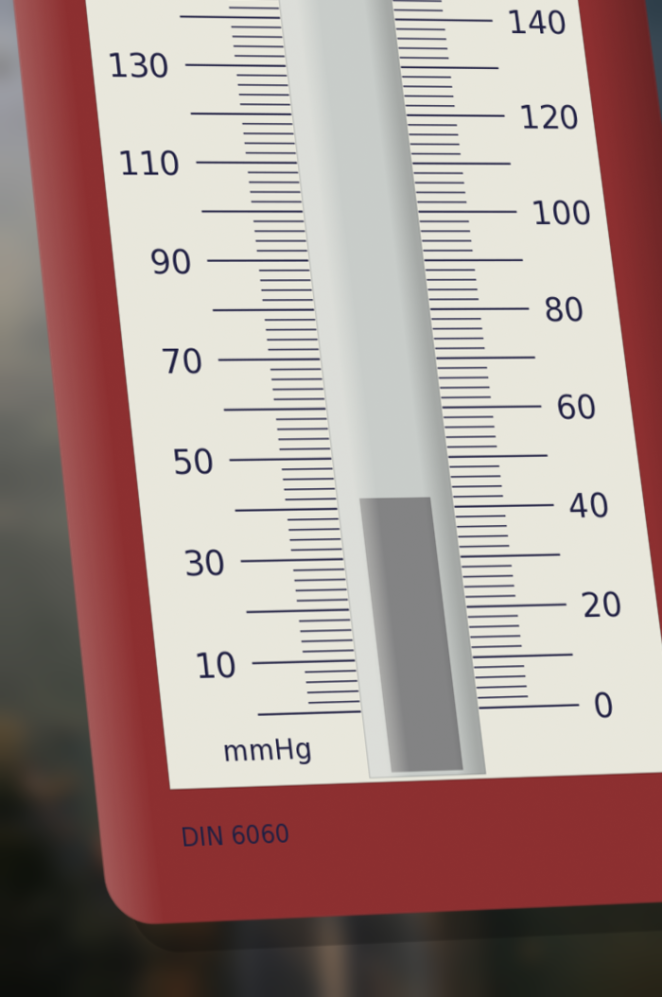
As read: **42** mmHg
